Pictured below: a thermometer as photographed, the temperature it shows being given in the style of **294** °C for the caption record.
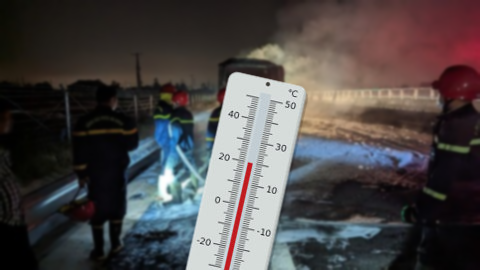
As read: **20** °C
